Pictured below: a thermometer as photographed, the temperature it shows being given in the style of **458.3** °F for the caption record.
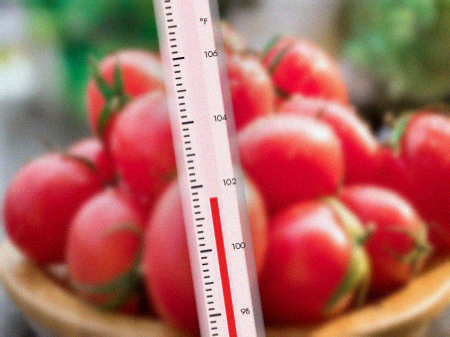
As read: **101.6** °F
